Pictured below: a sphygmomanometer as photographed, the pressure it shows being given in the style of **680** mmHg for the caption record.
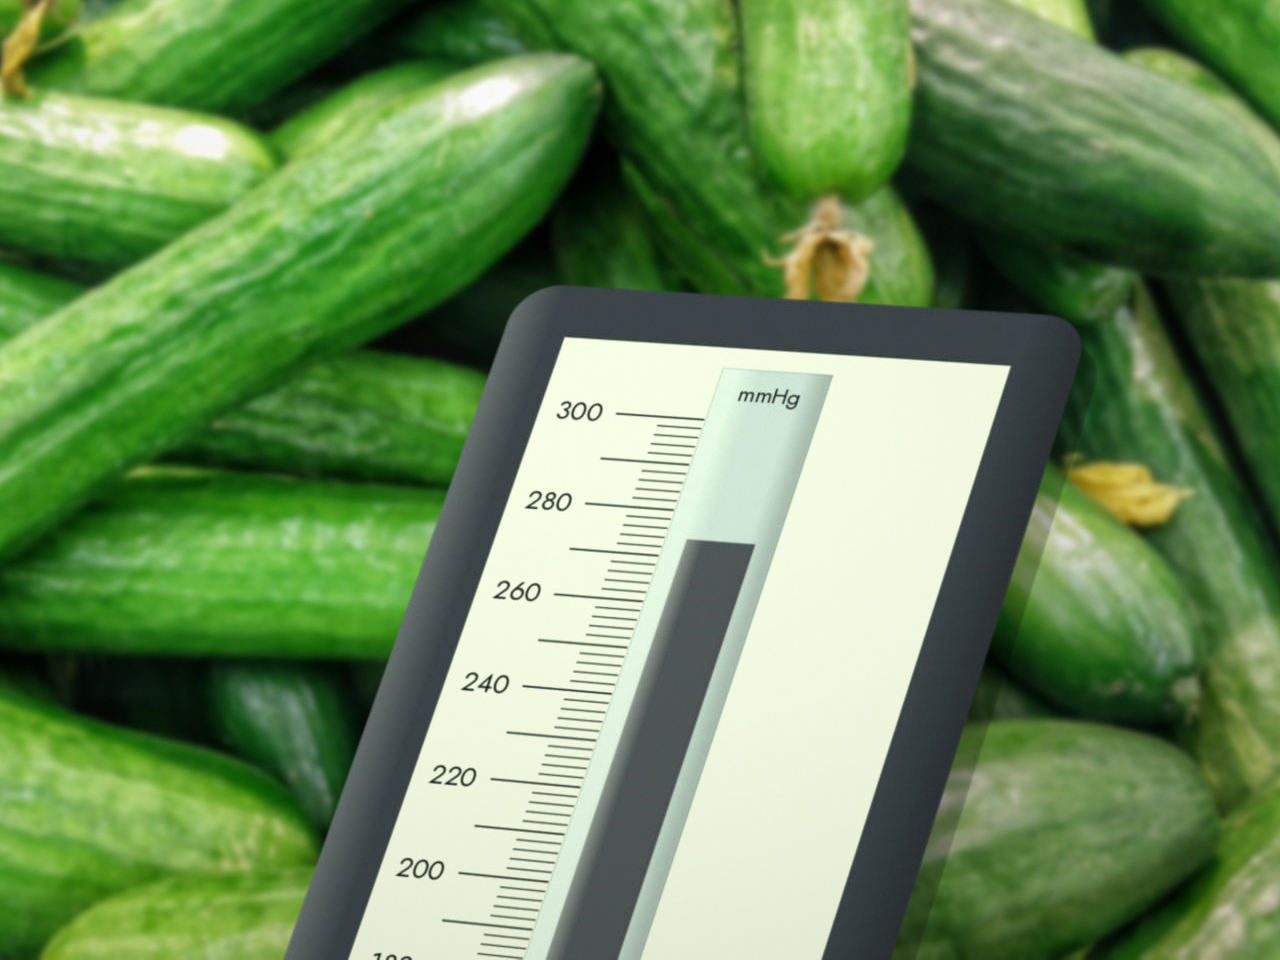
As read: **274** mmHg
